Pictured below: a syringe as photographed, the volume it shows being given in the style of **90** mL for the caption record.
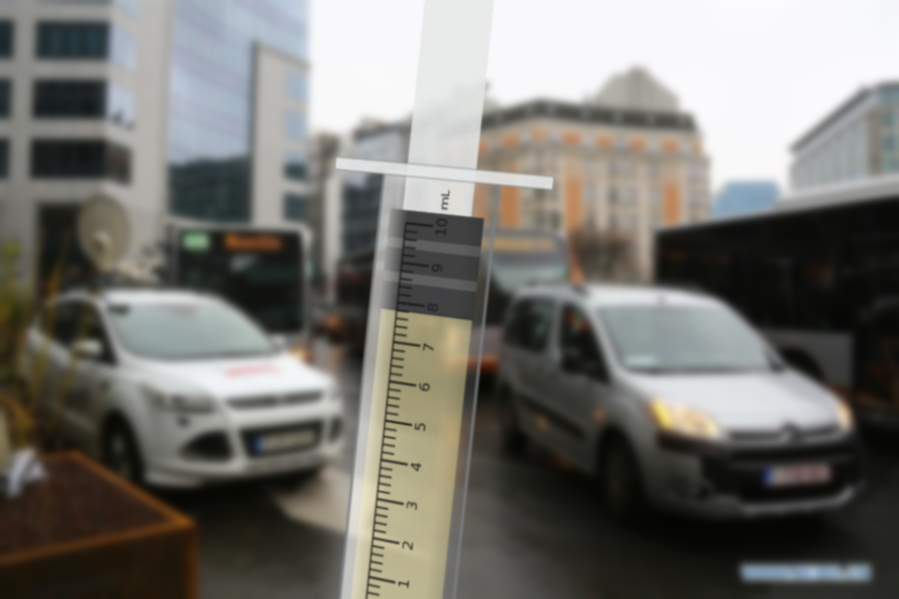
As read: **7.8** mL
